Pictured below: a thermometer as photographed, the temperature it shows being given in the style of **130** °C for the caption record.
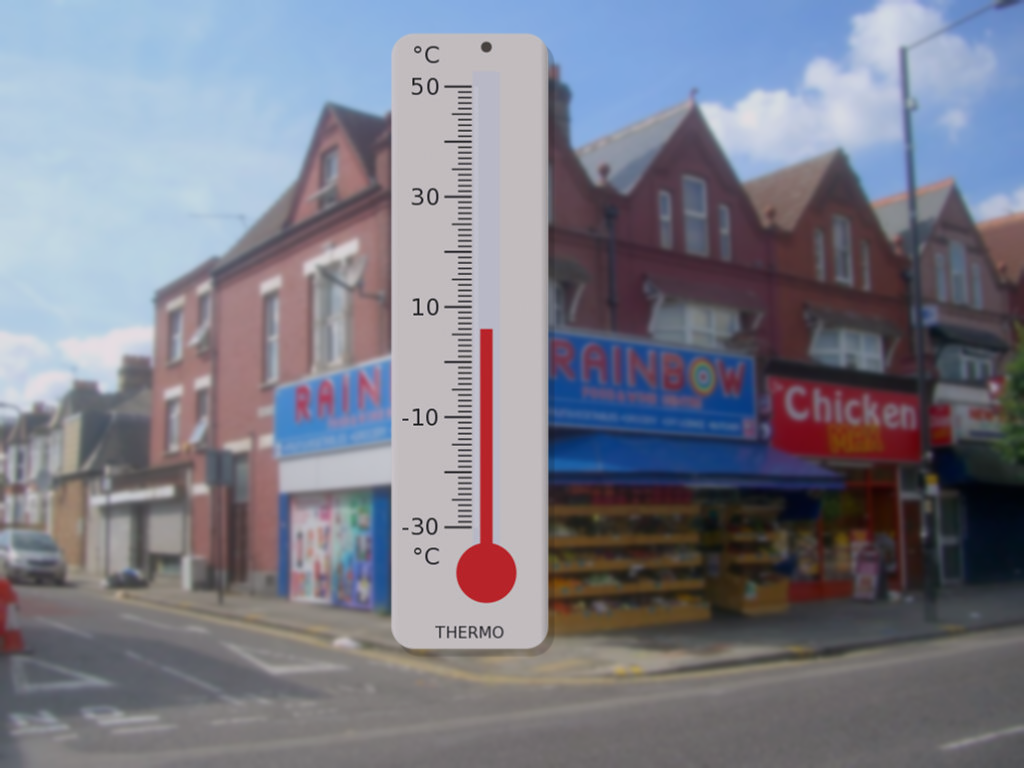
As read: **6** °C
